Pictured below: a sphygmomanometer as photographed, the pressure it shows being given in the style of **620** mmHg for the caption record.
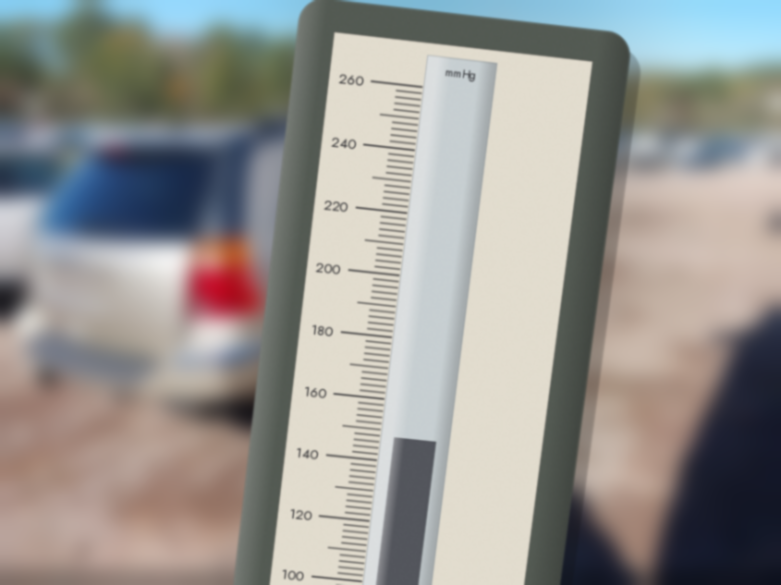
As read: **148** mmHg
